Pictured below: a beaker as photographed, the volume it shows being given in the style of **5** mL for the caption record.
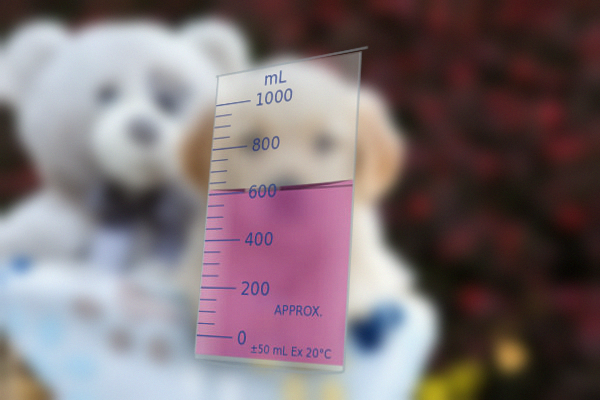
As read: **600** mL
